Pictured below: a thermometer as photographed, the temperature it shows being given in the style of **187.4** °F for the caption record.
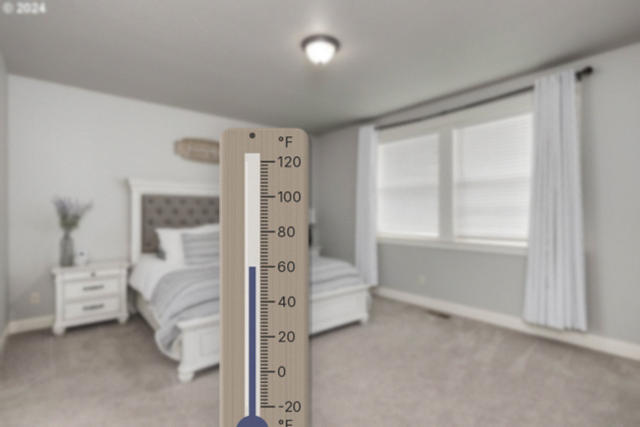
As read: **60** °F
